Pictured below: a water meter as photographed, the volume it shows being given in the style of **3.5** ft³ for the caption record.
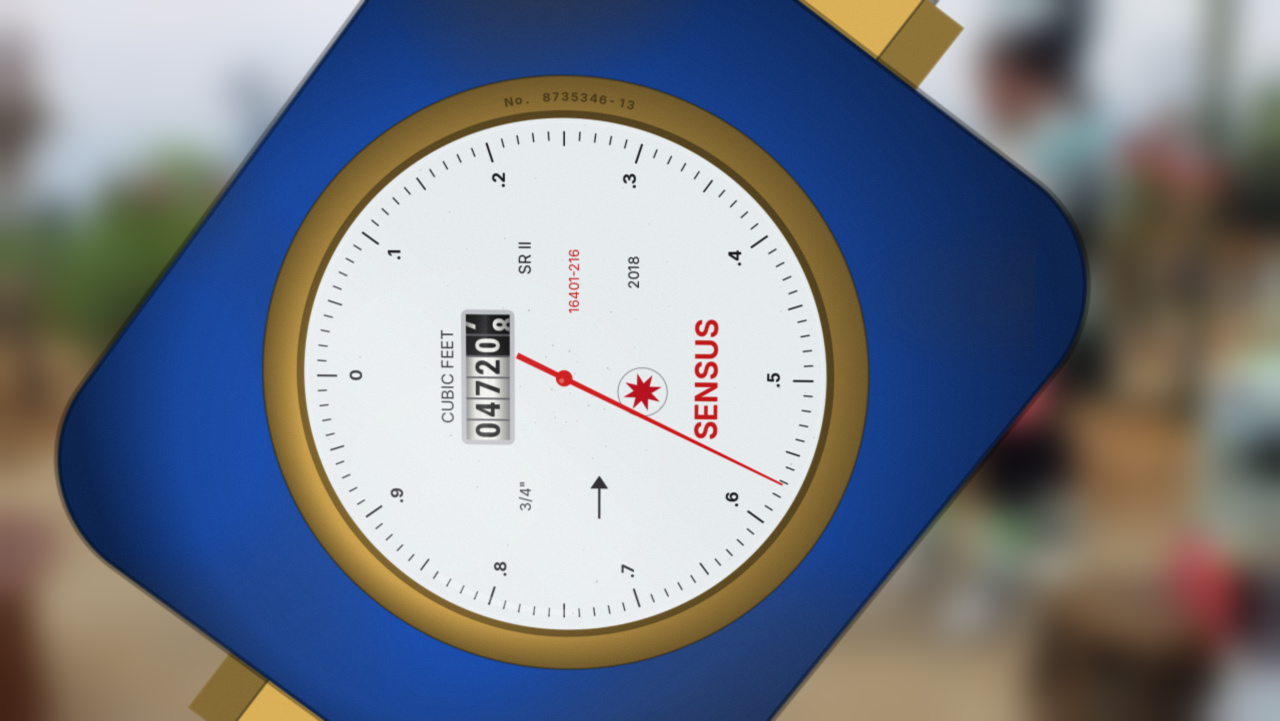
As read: **47207.57** ft³
